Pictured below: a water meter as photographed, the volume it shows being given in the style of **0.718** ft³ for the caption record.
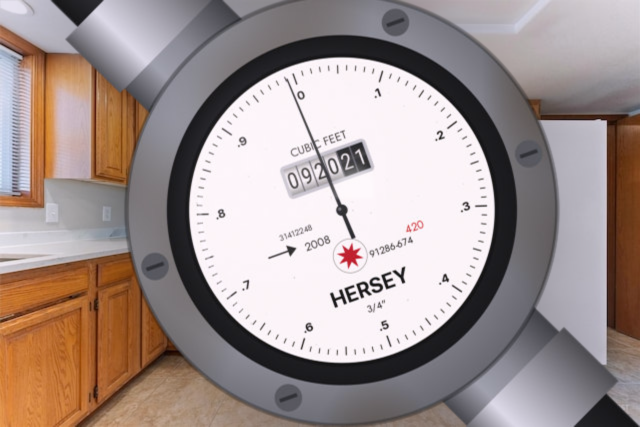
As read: **92020.99** ft³
